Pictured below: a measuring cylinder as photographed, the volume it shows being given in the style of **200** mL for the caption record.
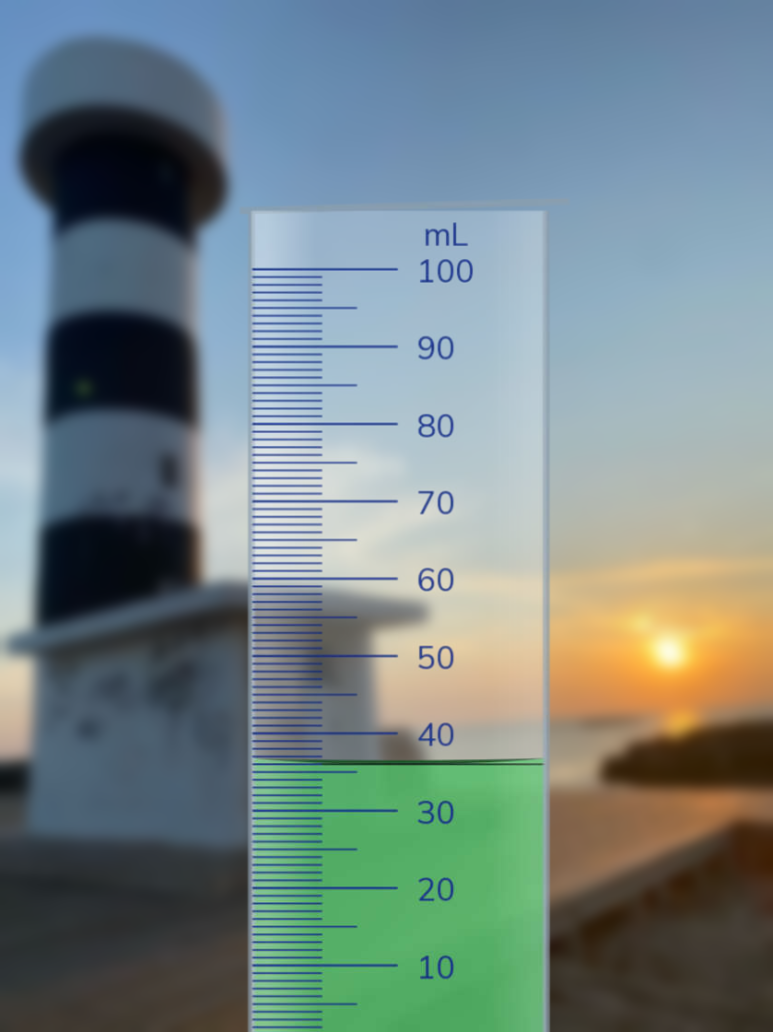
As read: **36** mL
